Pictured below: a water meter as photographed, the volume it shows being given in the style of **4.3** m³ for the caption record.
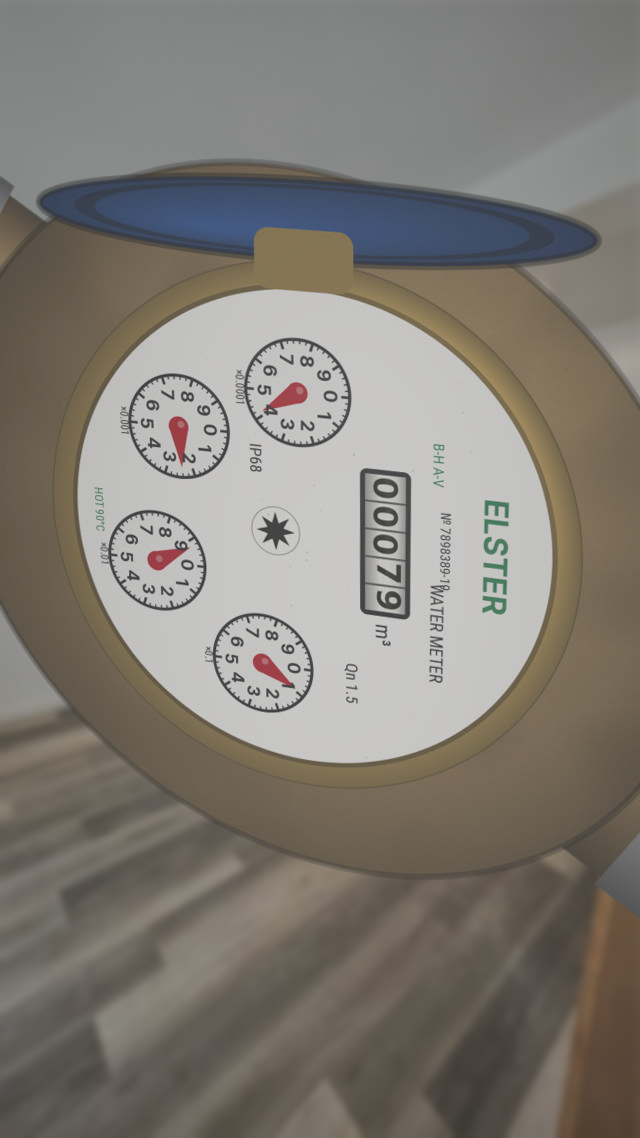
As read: **79.0924** m³
